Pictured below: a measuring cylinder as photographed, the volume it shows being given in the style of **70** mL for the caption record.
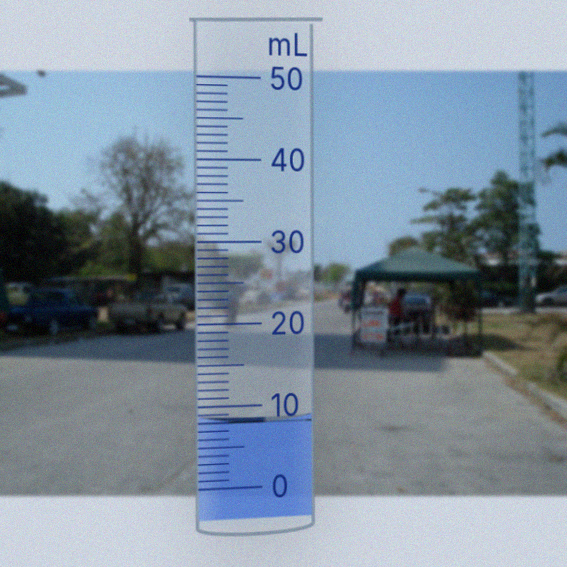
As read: **8** mL
